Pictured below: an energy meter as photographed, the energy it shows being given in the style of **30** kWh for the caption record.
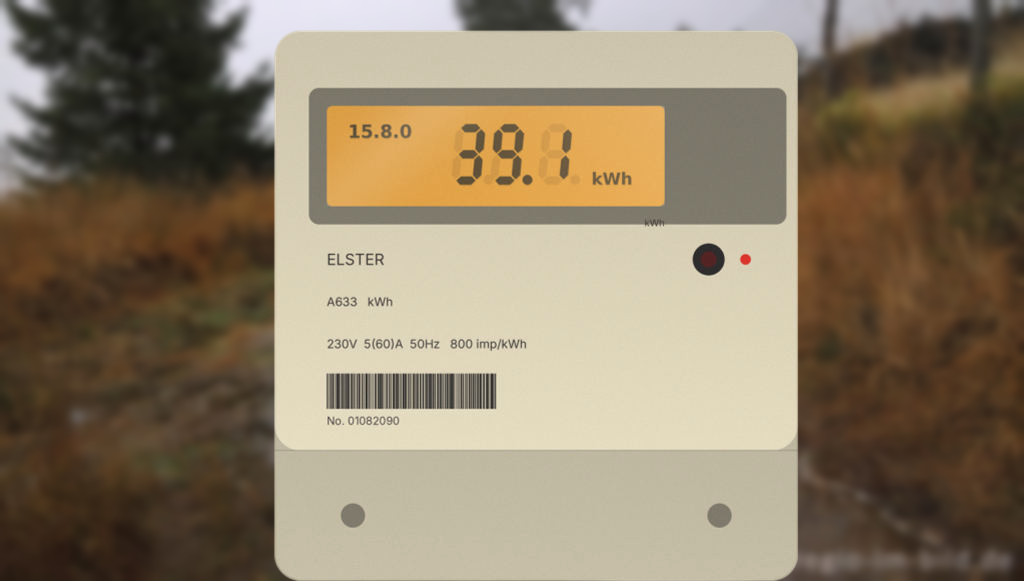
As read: **39.1** kWh
